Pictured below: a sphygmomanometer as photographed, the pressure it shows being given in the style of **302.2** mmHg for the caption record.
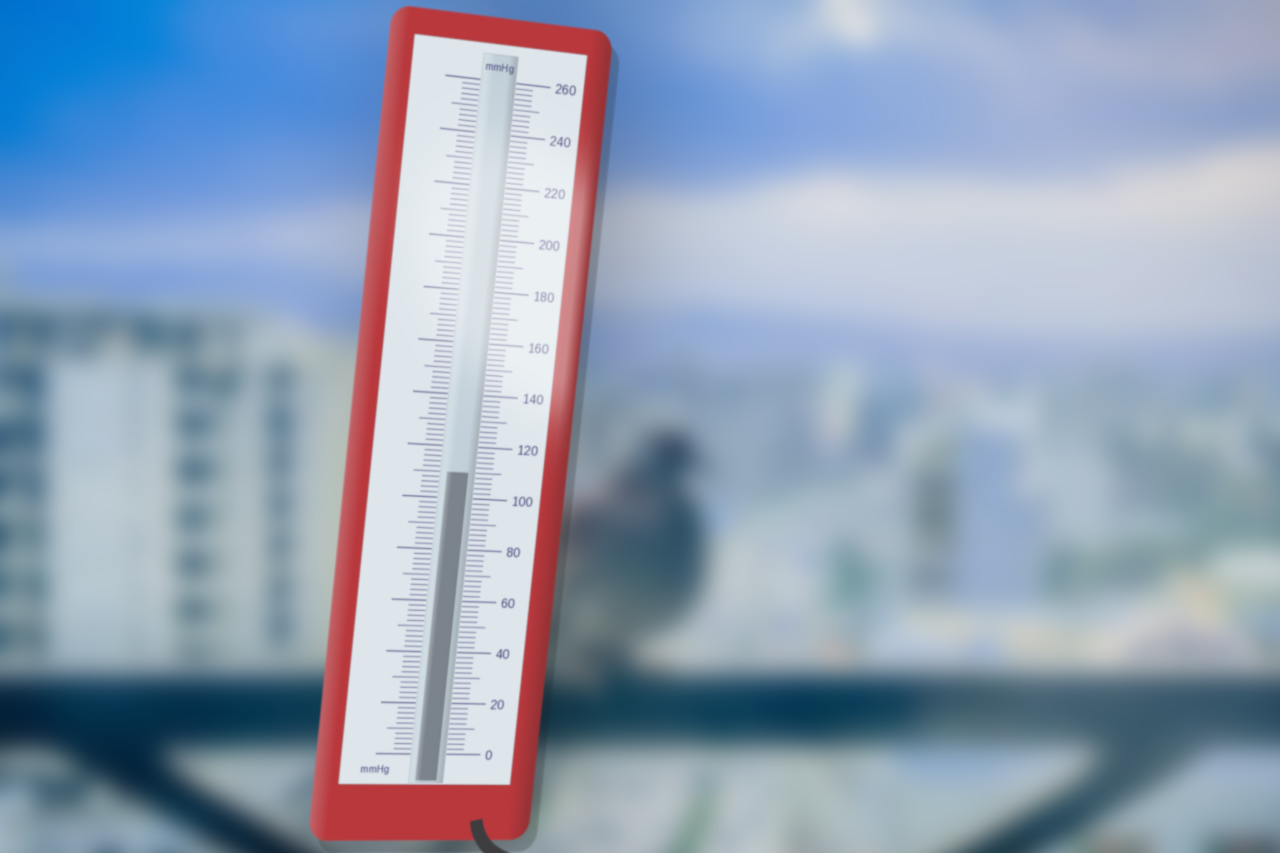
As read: **110** mmHg
